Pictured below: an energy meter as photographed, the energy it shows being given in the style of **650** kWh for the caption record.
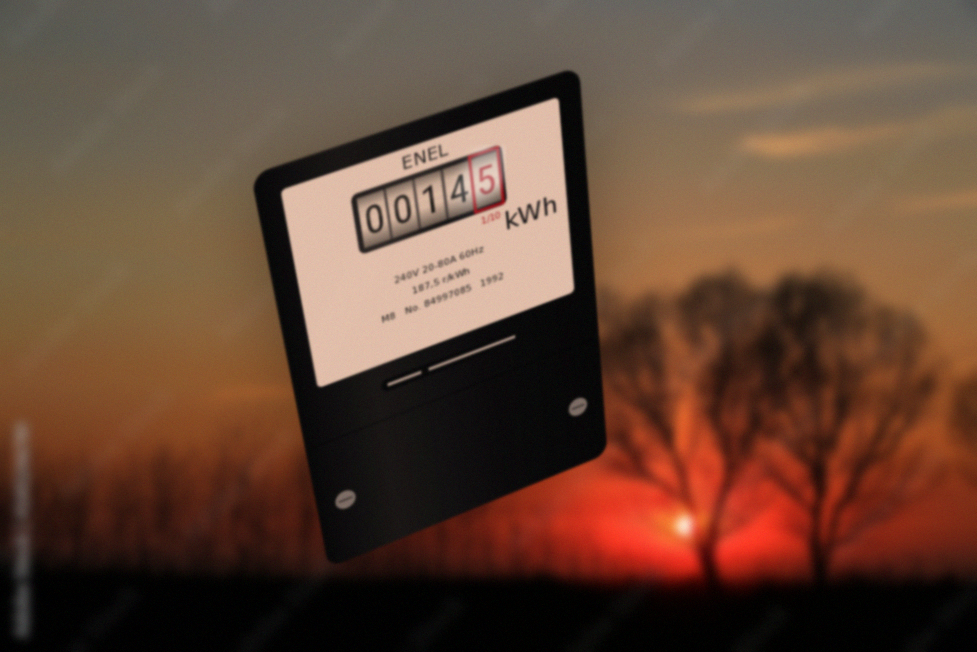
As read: **14.5** kWh
